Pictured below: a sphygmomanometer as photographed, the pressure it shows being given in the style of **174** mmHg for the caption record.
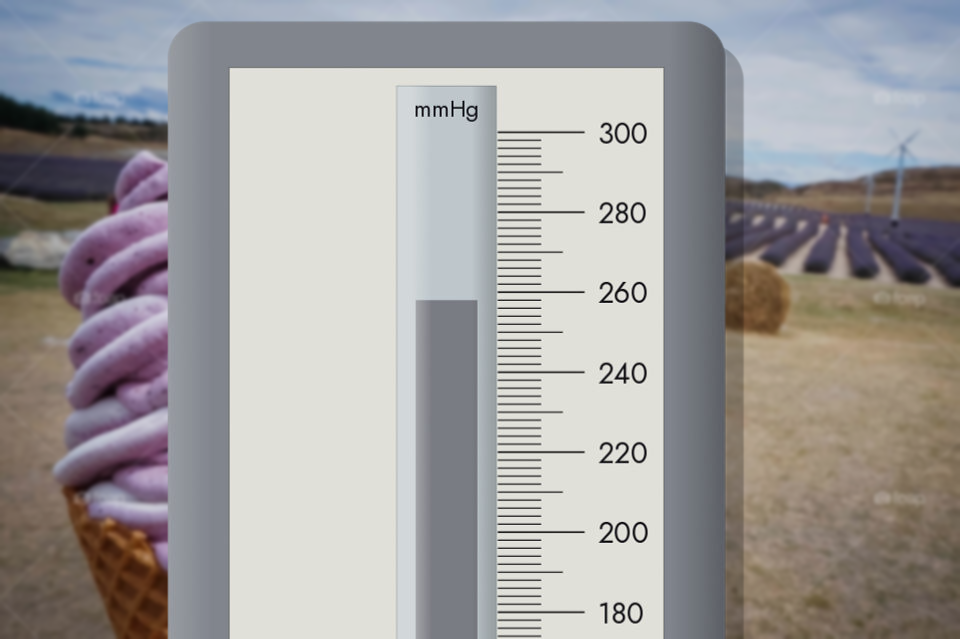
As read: **258** mmHg
